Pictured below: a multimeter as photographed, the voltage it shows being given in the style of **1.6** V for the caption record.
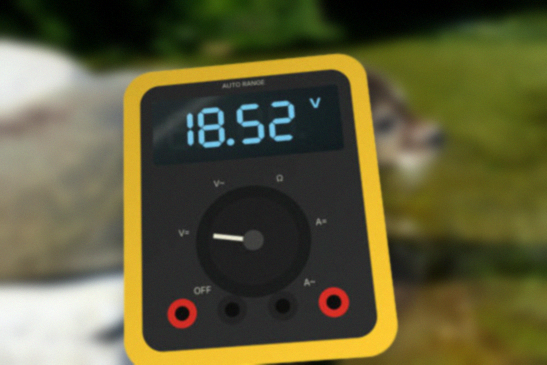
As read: **18.52** V
